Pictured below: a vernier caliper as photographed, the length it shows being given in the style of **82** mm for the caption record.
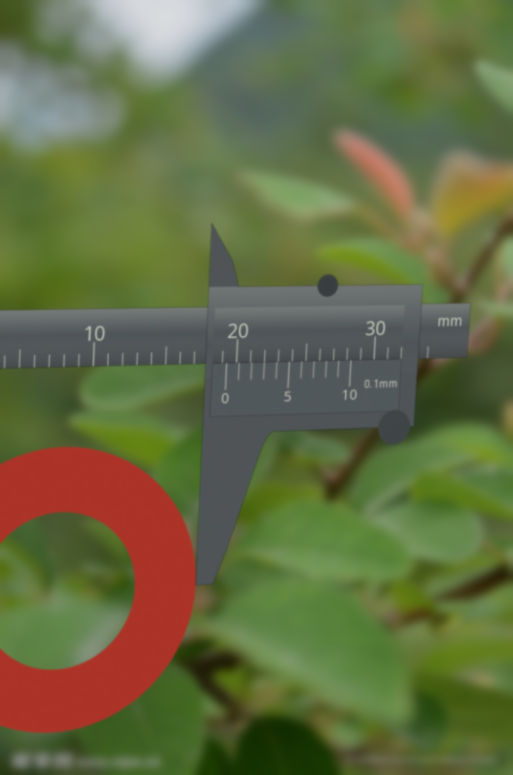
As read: **19.3** mm
